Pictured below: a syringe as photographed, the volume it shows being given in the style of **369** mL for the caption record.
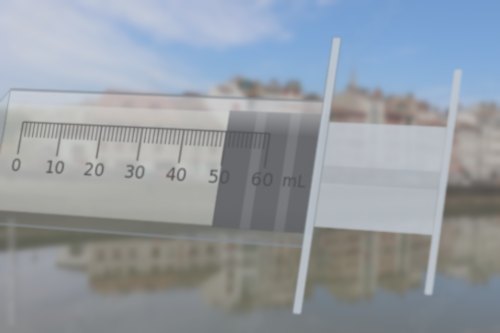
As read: **50** mL
